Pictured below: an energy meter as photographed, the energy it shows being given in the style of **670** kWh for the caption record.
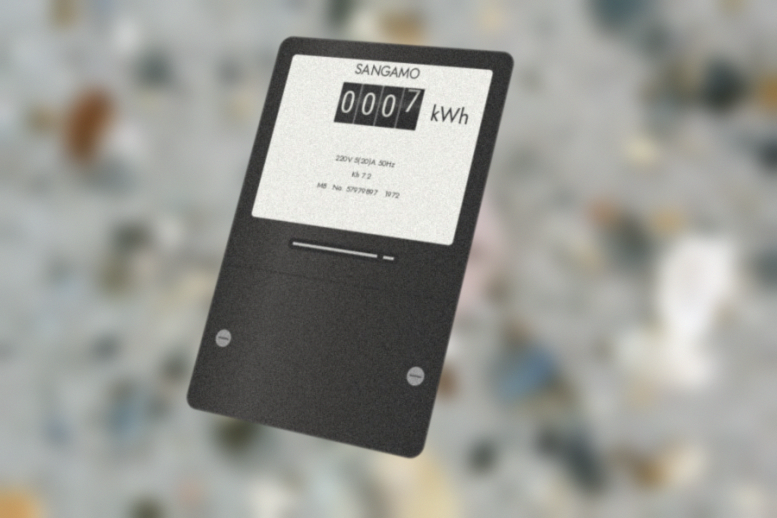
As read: **7** kWh
